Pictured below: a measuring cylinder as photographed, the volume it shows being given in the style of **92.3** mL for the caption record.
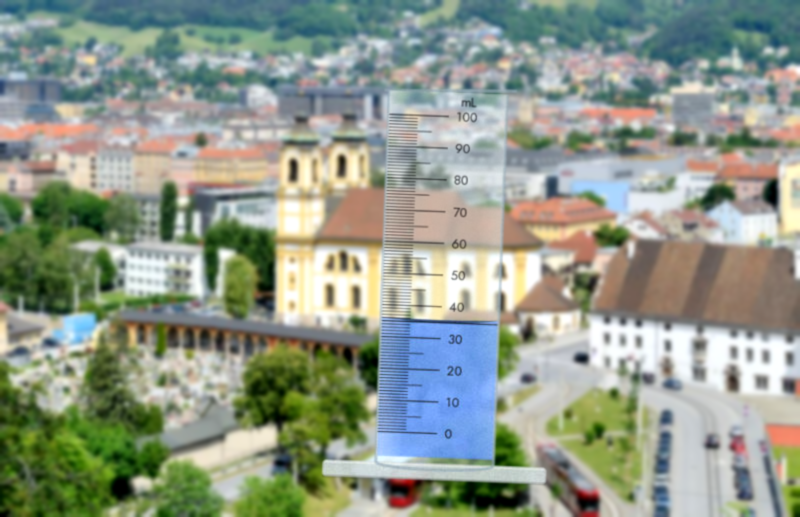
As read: **35** mL
